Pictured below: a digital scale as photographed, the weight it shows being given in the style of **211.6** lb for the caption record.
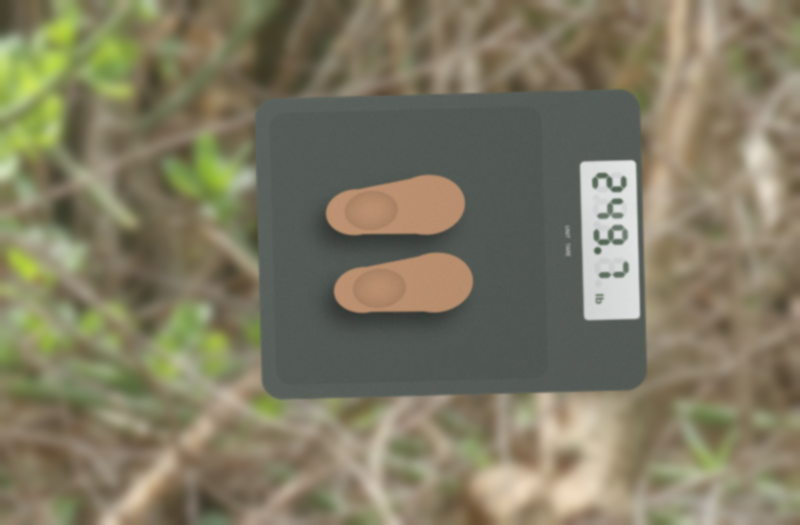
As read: **249.7** lb
